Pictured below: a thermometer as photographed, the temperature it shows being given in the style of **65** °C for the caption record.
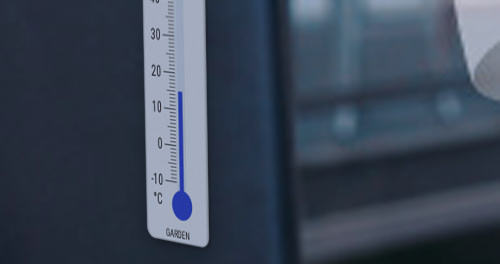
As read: **15** °C
